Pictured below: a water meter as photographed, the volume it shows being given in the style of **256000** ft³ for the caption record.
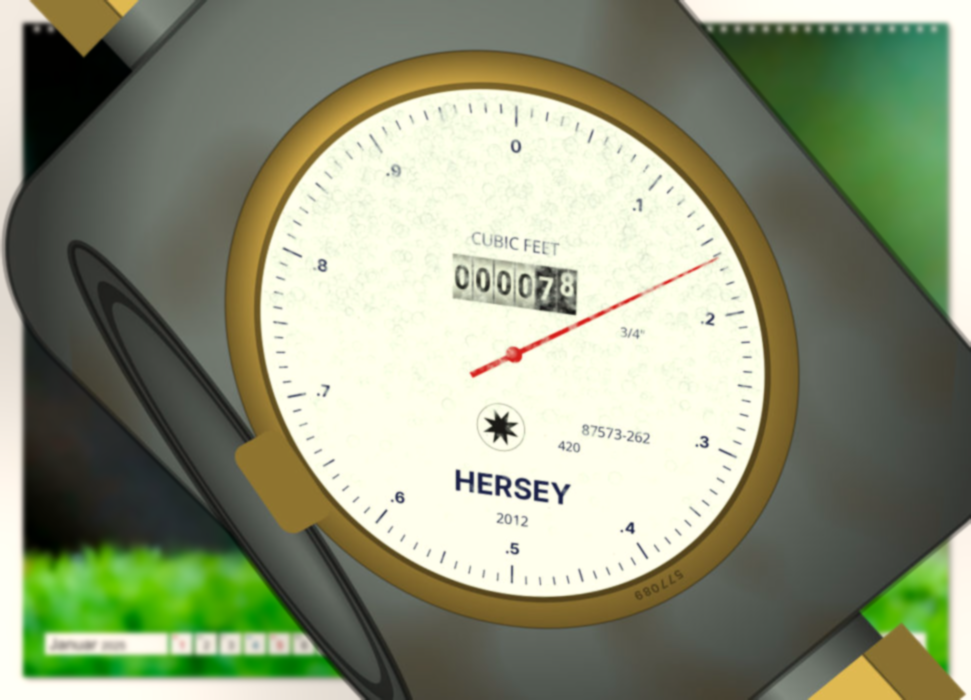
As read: **78.16** ft³
